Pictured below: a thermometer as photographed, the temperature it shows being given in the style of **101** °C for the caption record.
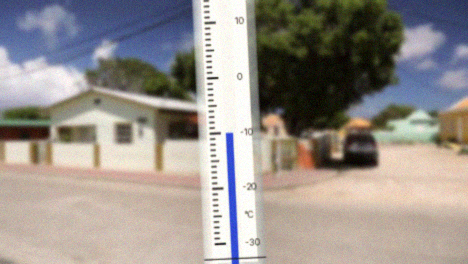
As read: **-10** °C
